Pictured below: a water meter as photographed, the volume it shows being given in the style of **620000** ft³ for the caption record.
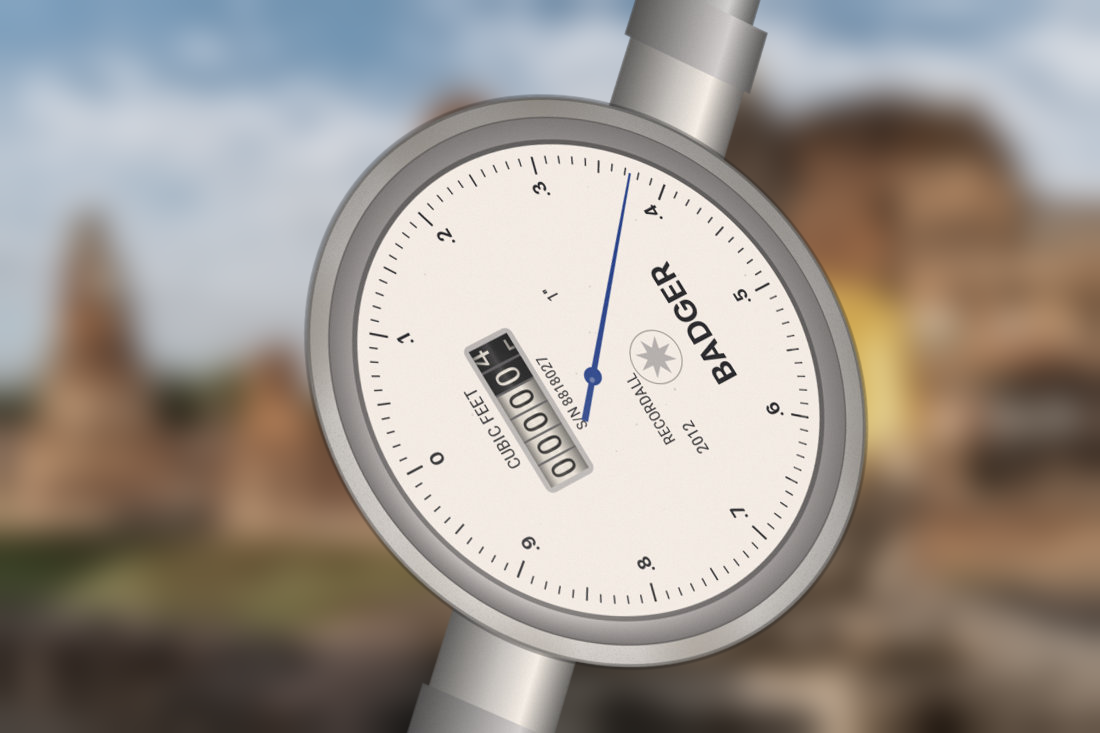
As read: **4.37** ft³
